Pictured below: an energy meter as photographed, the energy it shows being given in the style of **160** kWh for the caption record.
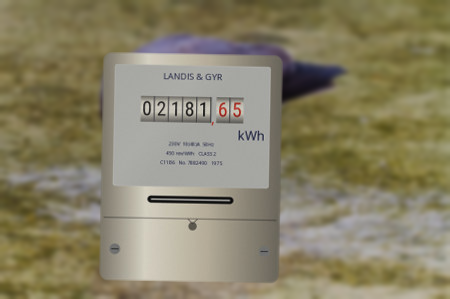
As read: **2181.65** kWh
